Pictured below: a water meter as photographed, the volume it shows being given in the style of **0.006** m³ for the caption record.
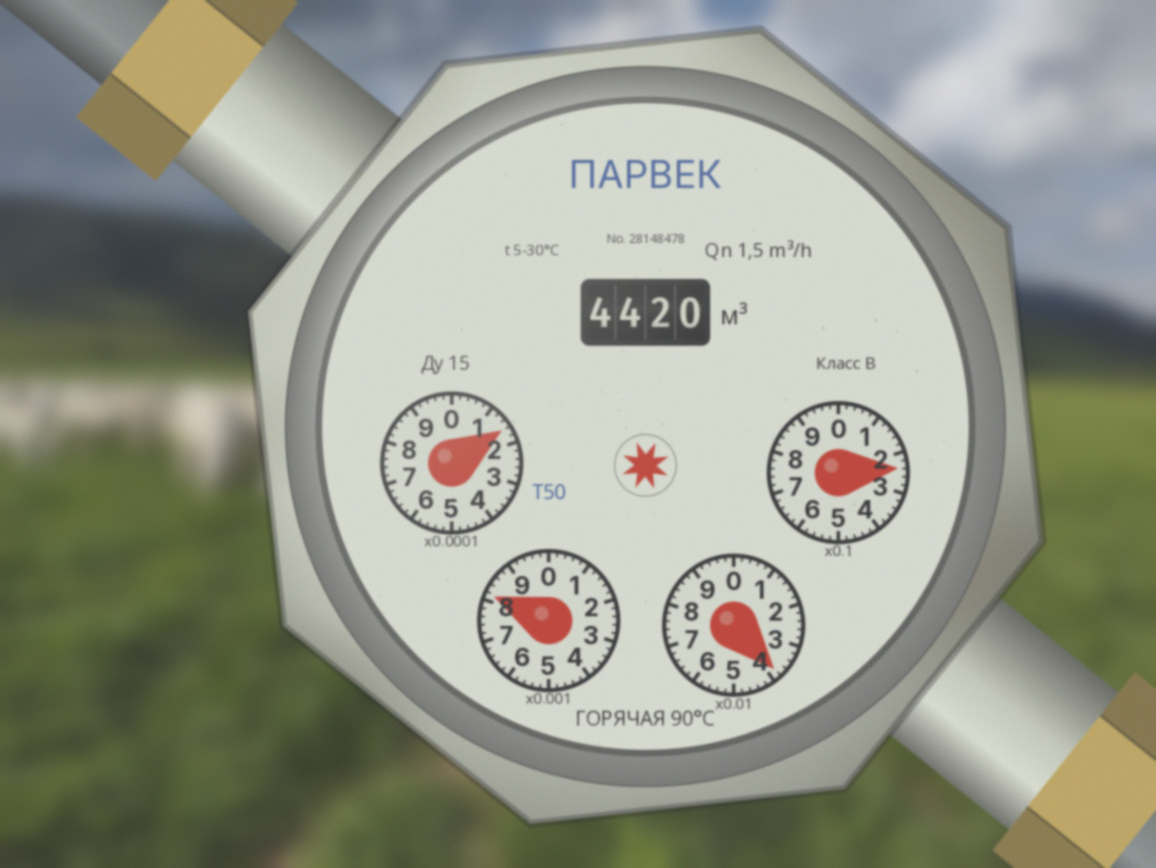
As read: **4420.2381** m³
